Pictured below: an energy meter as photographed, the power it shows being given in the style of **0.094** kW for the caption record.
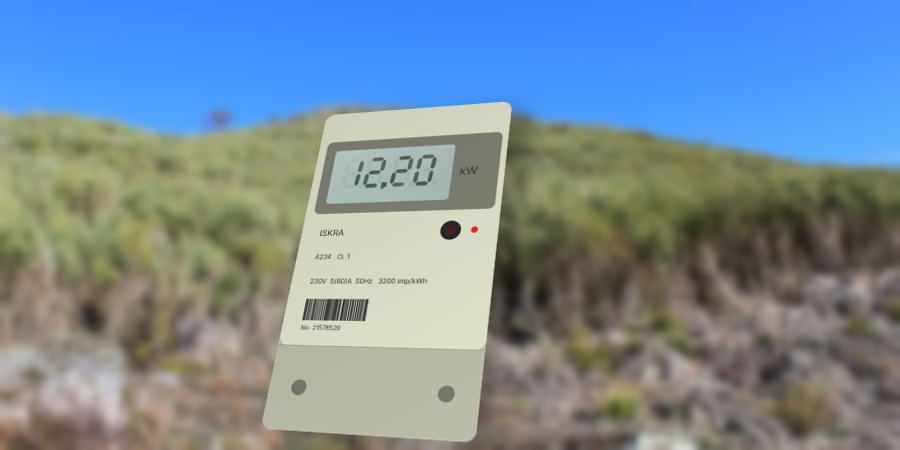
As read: **12.20** kW
